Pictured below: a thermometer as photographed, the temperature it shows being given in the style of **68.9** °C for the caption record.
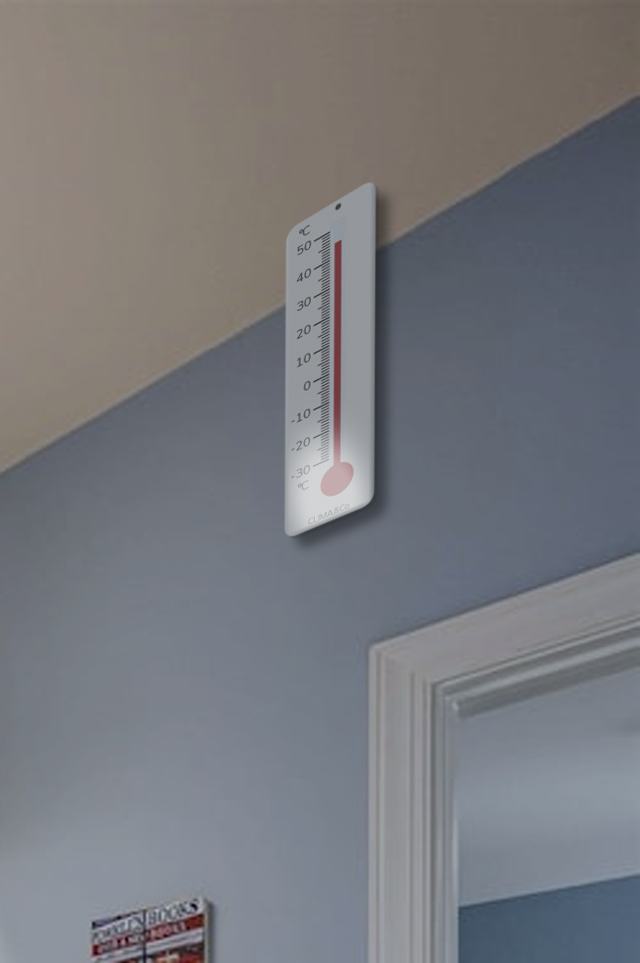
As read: **45** °C
